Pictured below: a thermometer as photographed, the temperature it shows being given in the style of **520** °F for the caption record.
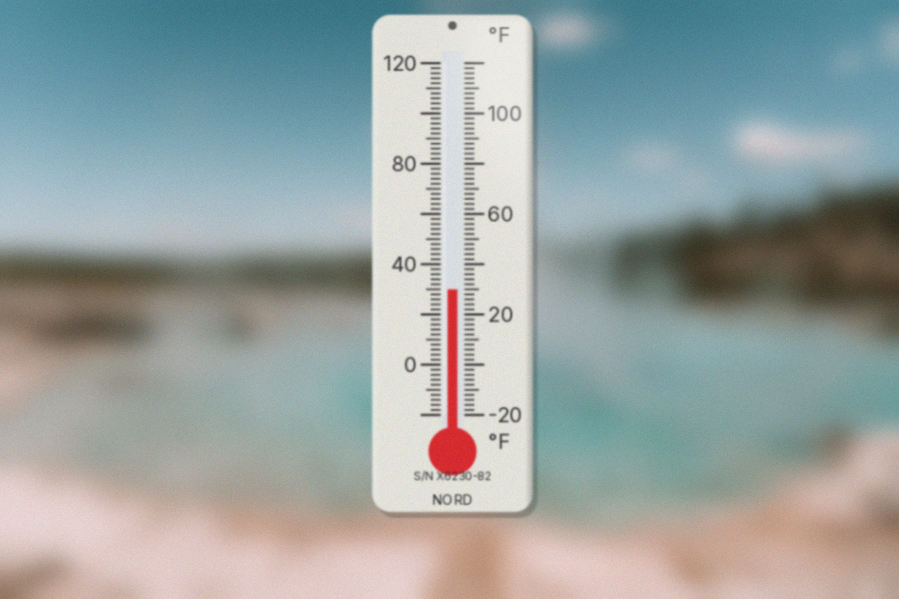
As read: **30** °F
